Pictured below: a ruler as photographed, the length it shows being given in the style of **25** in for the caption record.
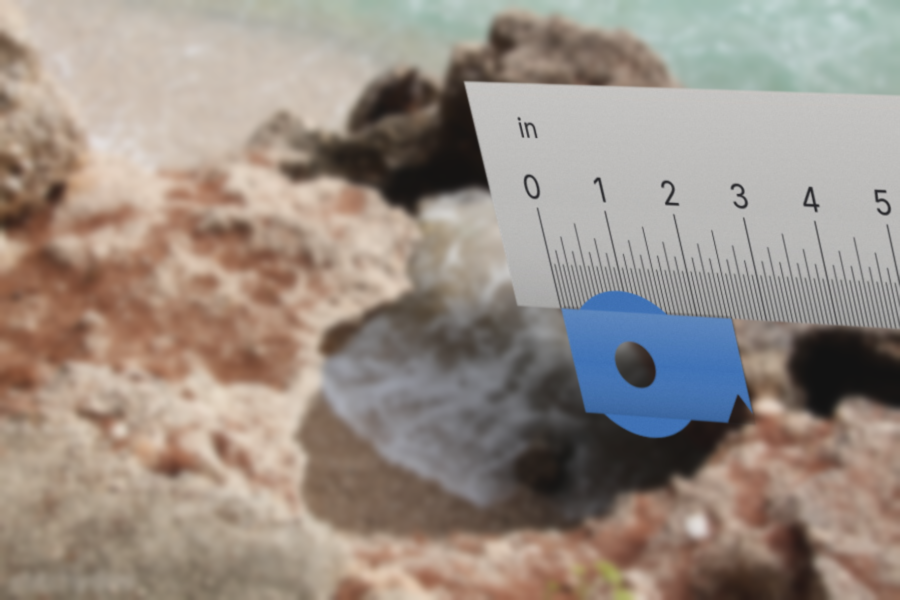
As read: **2.5** in
